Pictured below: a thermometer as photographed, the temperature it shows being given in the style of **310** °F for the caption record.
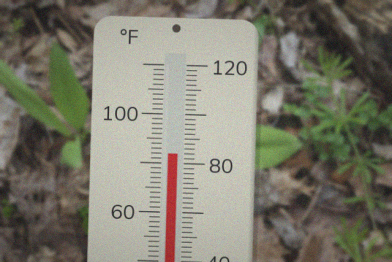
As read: **84** °F
